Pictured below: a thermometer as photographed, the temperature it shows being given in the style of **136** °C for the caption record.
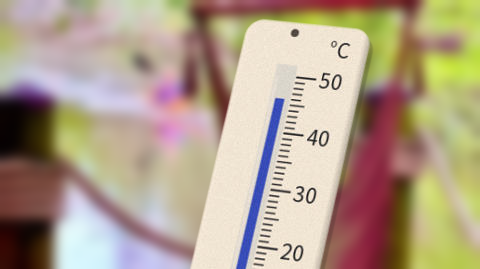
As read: **46** °C
